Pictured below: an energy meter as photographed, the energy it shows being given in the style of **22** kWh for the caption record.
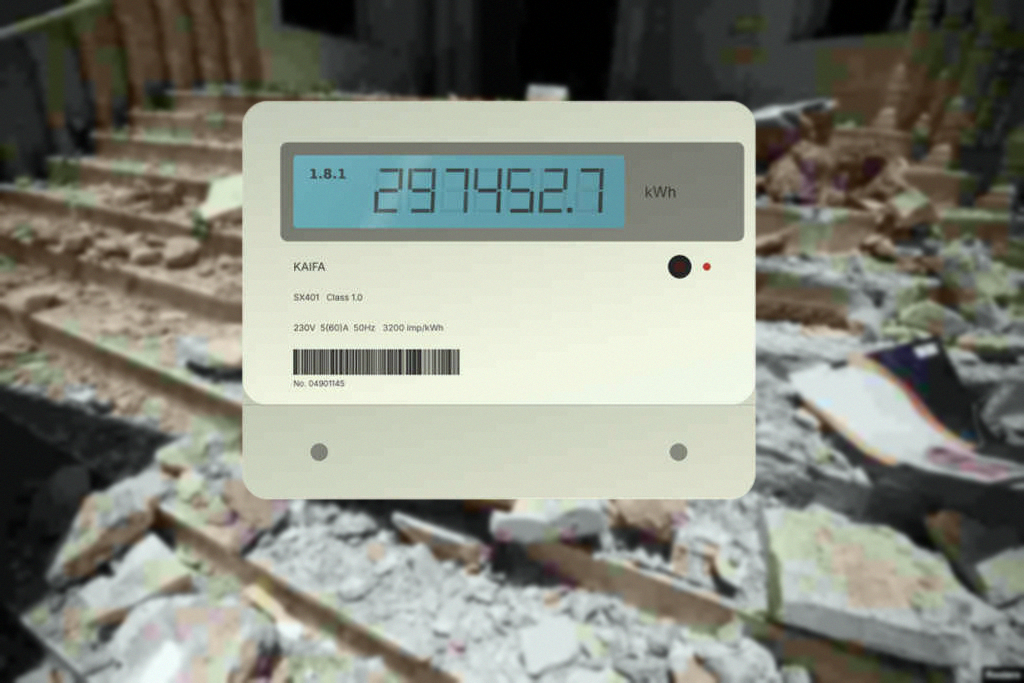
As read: **297452.7** kWh
